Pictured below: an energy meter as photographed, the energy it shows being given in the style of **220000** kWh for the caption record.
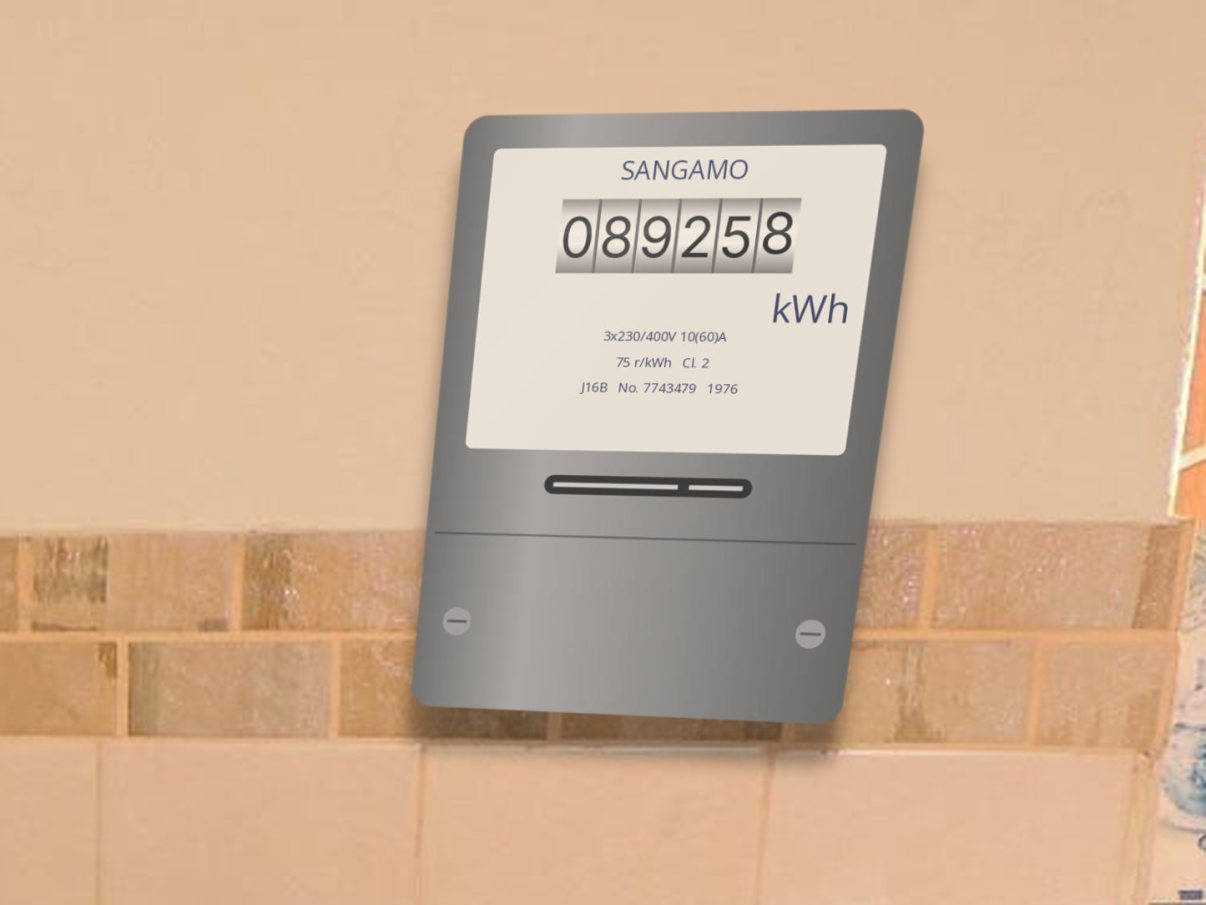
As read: **89258** kWh
